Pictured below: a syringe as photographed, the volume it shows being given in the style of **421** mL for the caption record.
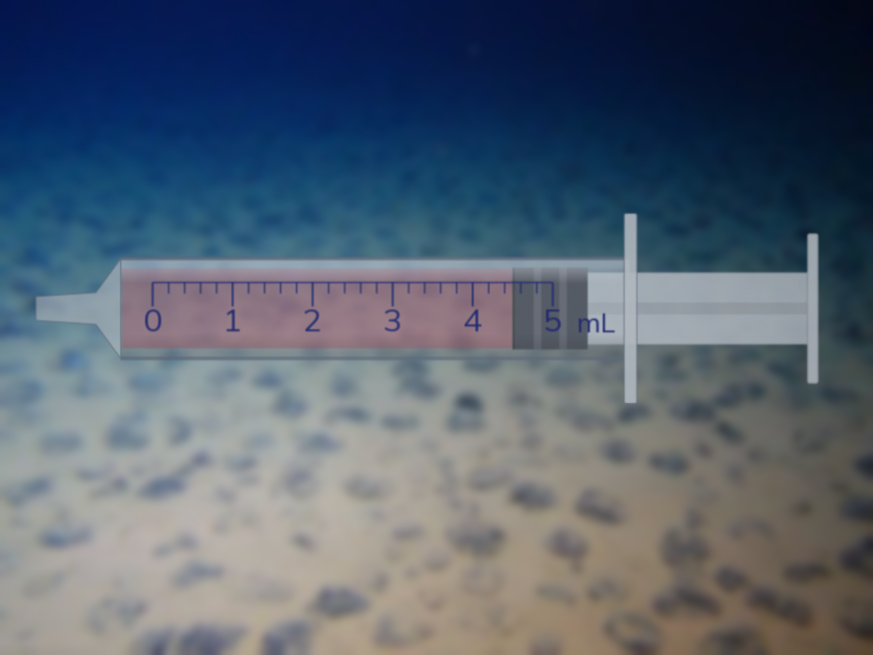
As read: **4.5** mL
